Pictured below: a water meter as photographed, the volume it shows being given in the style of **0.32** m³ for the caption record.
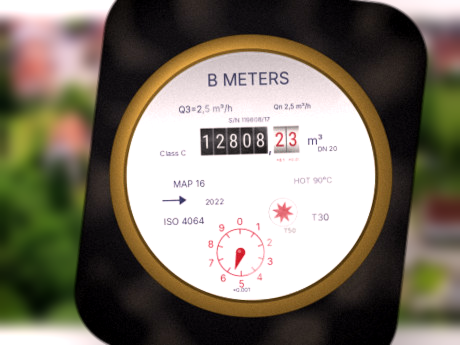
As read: **12808.235** m³
